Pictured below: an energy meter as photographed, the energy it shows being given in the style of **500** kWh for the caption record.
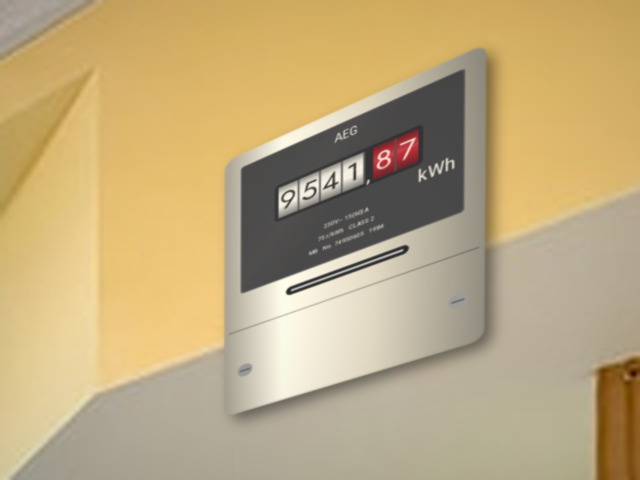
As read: **9541.87** kWh
